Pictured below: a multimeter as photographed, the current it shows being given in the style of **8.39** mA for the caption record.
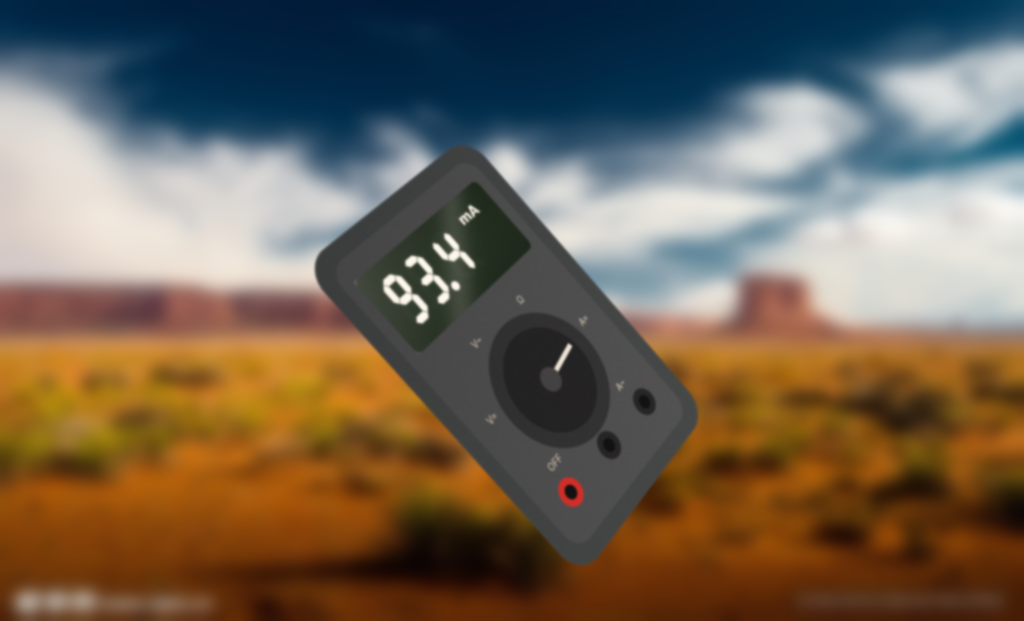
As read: **93.4** mA
